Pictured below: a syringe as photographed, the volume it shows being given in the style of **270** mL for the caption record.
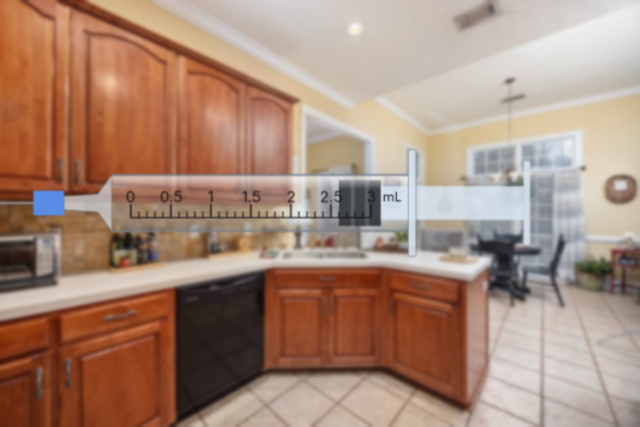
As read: **2.6** mL
